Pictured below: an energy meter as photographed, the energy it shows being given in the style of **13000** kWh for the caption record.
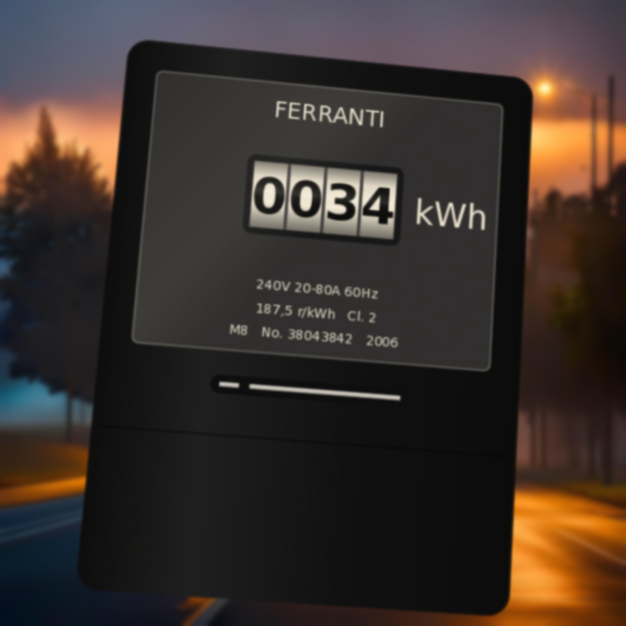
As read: **34** kWh
